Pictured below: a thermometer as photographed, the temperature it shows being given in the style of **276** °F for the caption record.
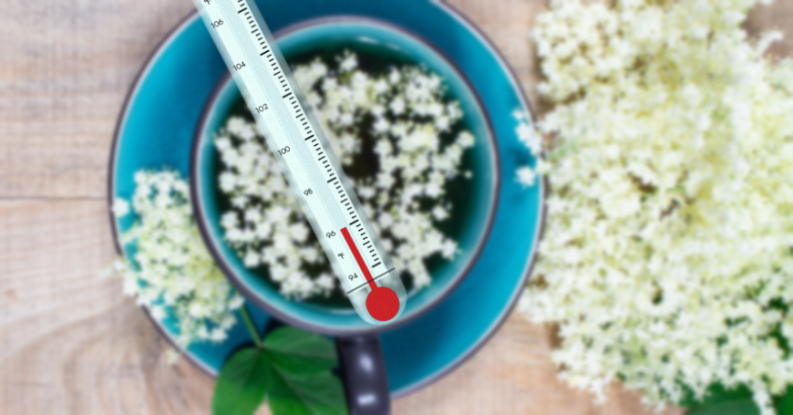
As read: **96** °F
